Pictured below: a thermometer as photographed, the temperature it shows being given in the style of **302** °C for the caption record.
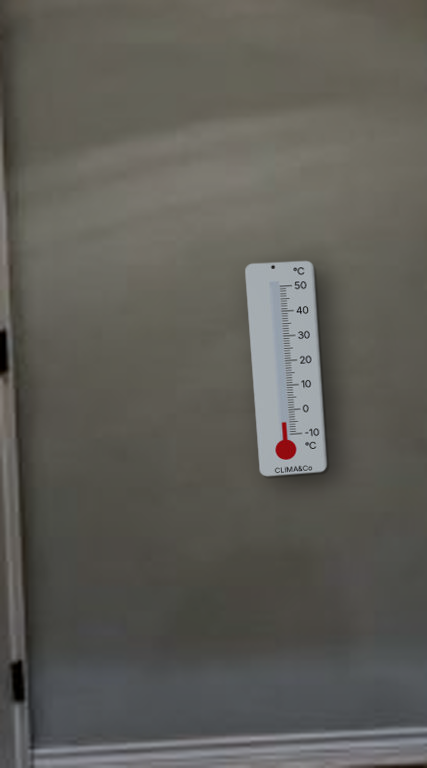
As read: **-5** °C
